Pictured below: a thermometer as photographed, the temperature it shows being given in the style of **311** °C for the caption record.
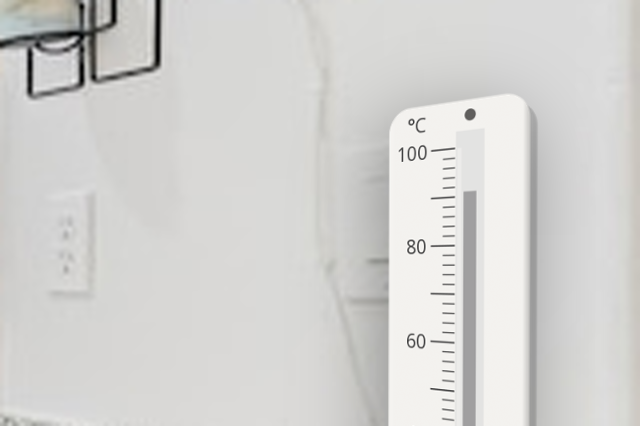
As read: **91** °C
